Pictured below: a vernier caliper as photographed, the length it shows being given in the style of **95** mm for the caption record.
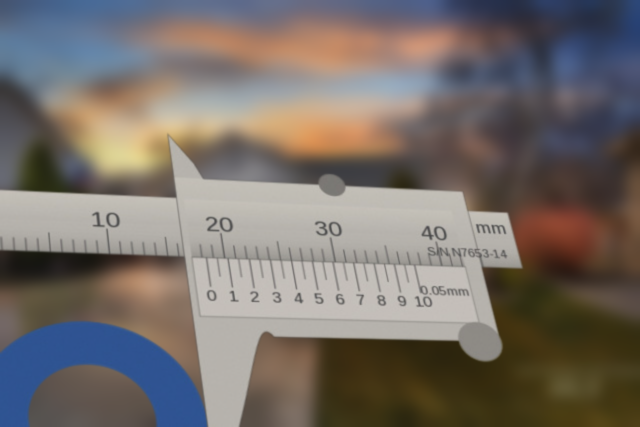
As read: **18.4** mm
